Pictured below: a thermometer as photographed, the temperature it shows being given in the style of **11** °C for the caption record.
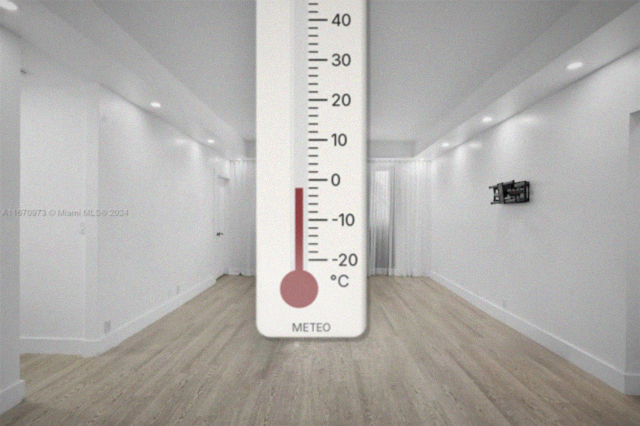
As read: **-2** °C
